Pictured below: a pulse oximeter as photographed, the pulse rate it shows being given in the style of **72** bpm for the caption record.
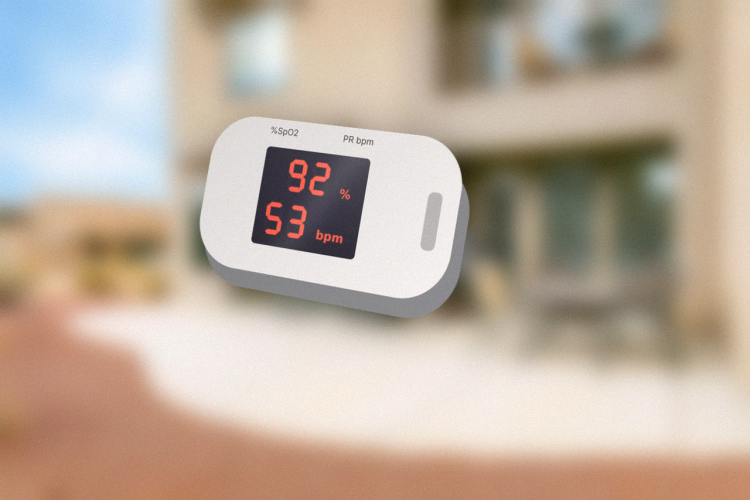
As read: **53** bpm
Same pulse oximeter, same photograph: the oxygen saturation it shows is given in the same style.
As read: **92** %
